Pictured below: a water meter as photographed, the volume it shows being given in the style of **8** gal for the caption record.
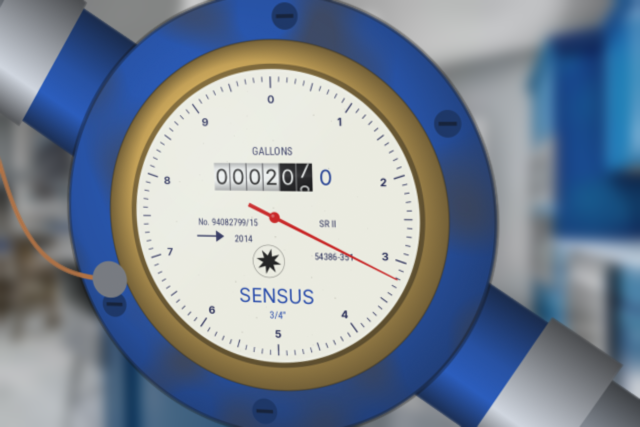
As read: **2073.2** gal
